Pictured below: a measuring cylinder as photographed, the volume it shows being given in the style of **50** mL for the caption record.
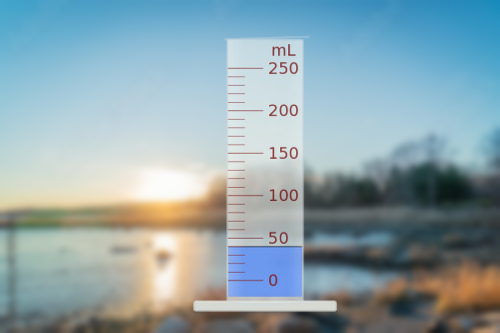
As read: **40** mL
